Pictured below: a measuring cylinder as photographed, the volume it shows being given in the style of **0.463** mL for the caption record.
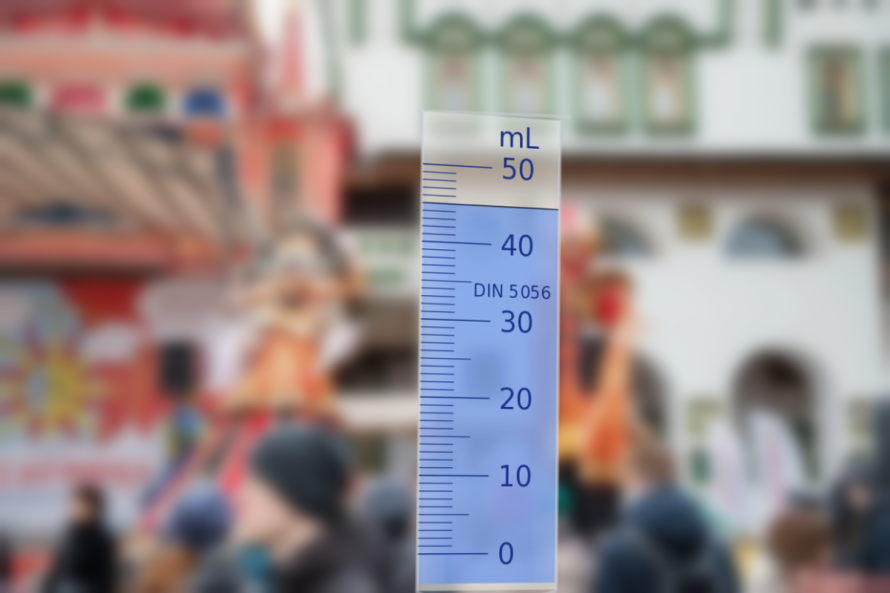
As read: **45** mL
